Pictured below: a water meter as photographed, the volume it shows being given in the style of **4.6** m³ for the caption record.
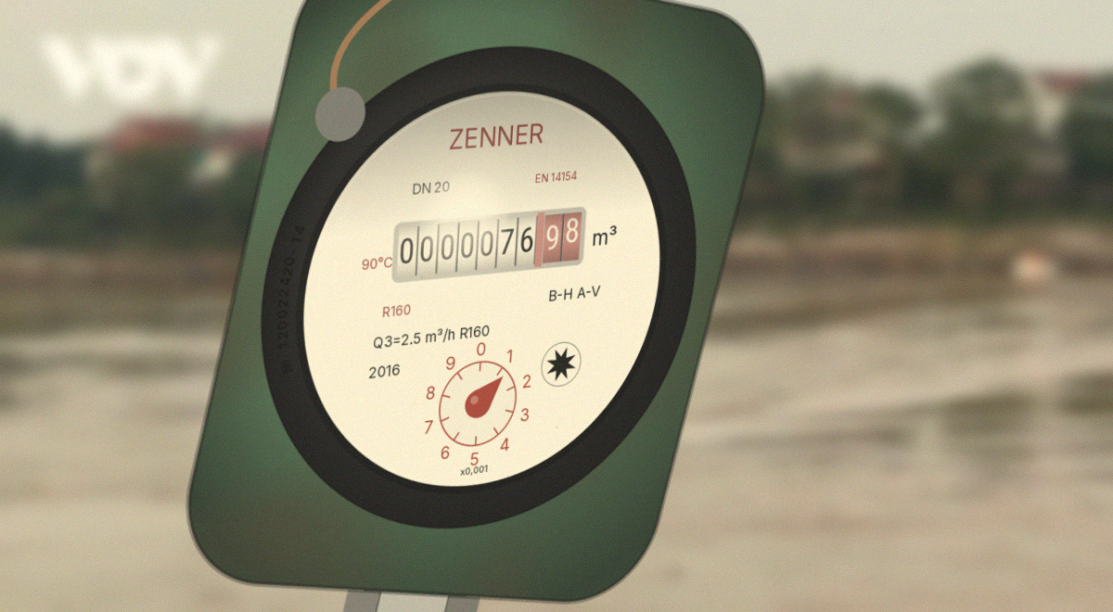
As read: **76.981** m³
